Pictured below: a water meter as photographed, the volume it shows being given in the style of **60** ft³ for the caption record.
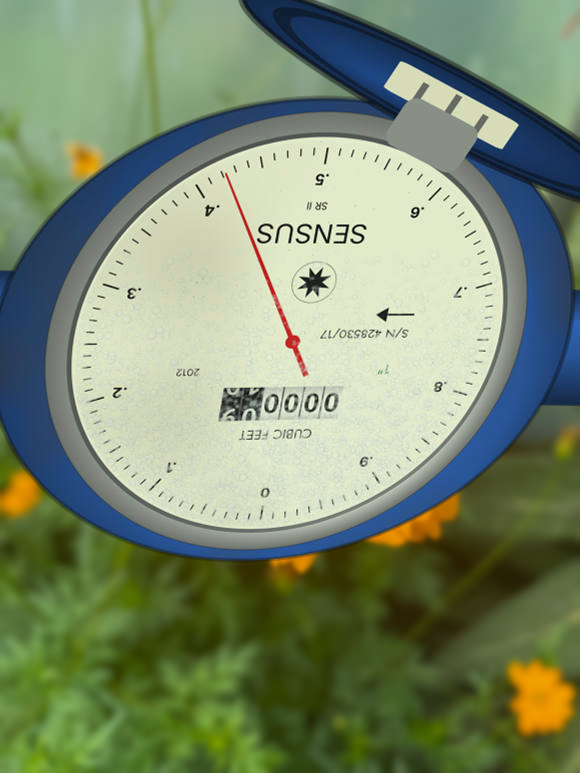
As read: **9.42** ft³
